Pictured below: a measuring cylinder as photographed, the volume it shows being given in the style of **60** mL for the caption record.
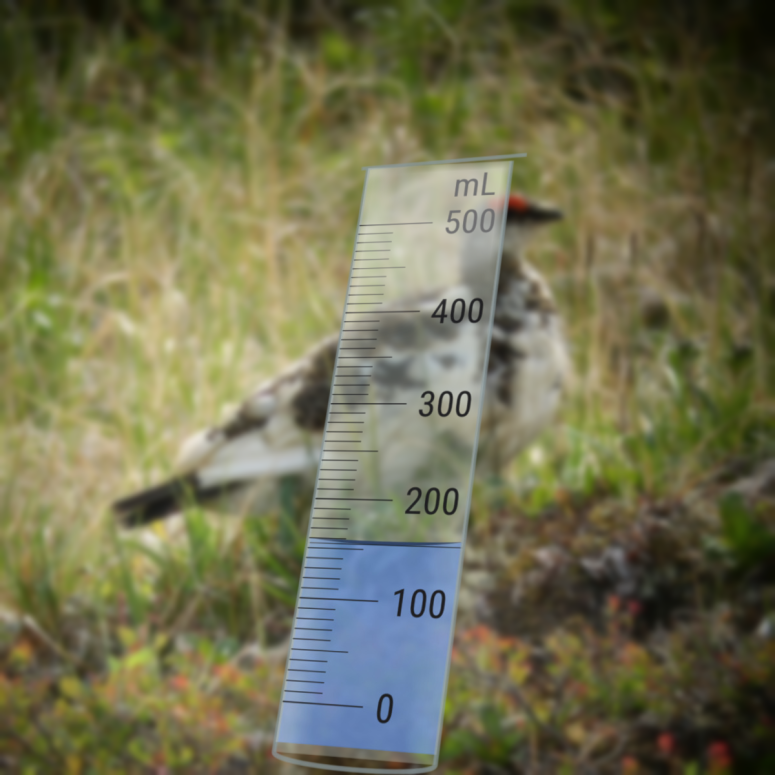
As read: **155** mL
